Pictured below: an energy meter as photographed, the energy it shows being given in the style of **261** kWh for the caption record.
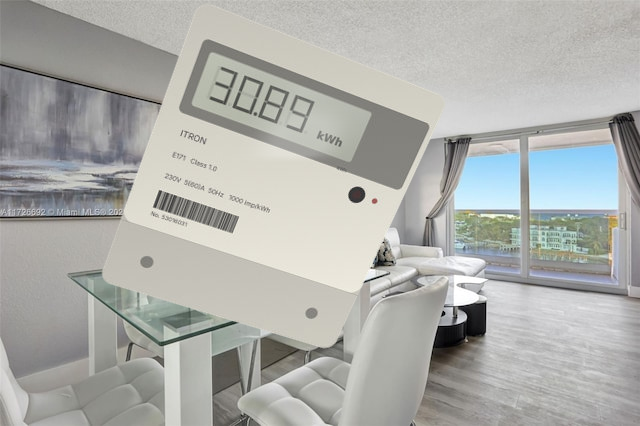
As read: **30.89** kWh
